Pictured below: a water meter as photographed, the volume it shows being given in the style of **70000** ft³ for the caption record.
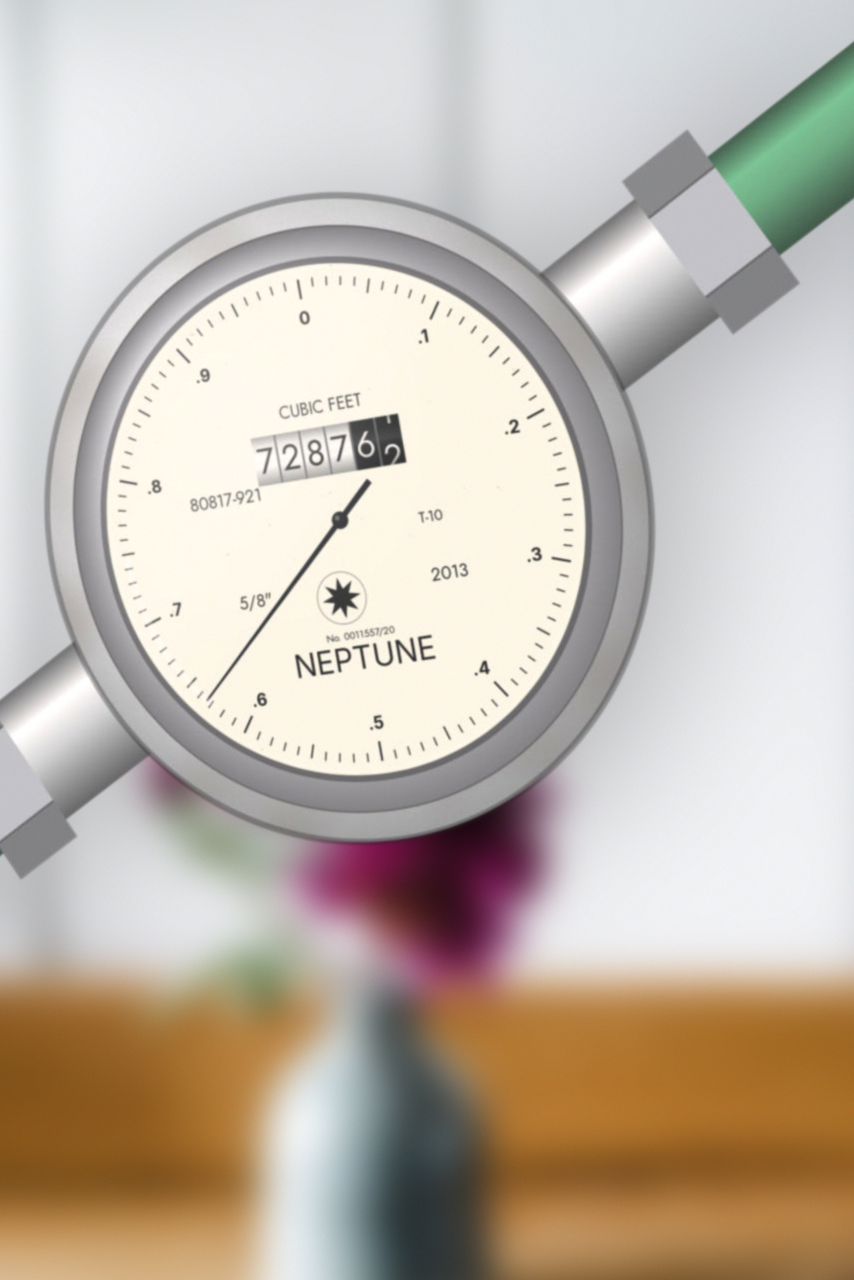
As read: **728761.63** ft³
